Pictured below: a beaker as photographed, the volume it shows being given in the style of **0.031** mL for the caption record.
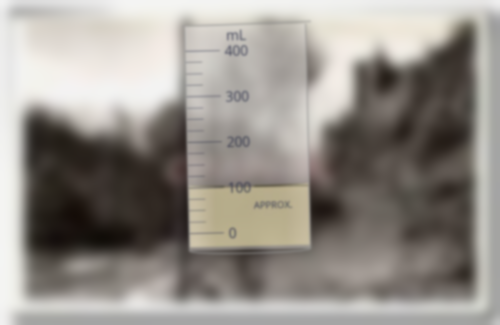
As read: **100** mL
